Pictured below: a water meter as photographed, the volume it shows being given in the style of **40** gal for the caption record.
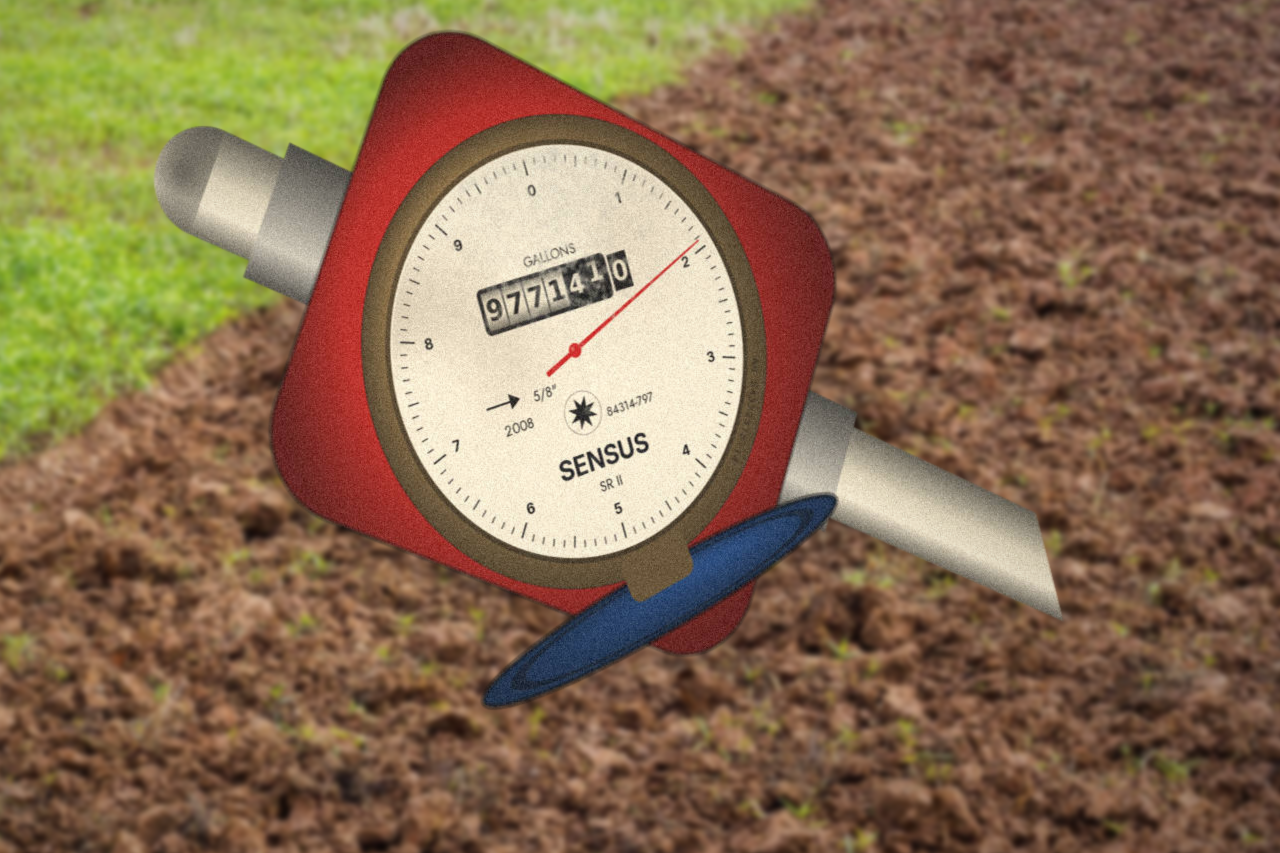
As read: **9771411.9** gal
